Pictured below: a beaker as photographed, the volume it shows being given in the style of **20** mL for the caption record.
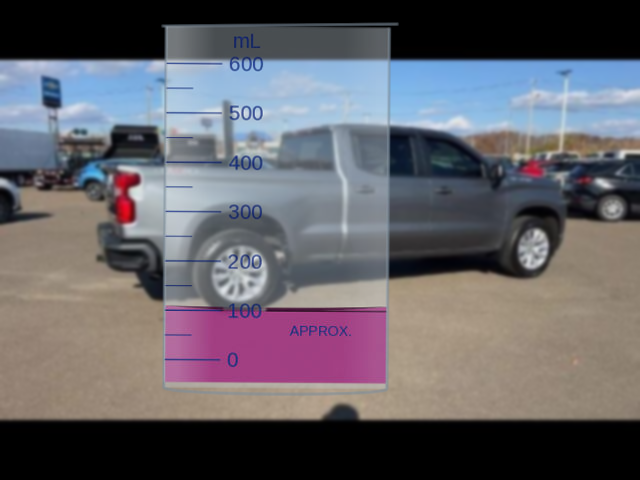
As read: **100** mL
